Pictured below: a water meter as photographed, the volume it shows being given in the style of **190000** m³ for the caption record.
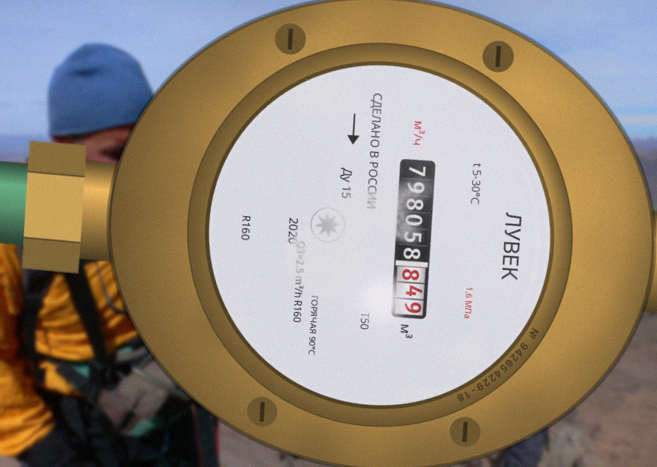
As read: **798058.849** m³
